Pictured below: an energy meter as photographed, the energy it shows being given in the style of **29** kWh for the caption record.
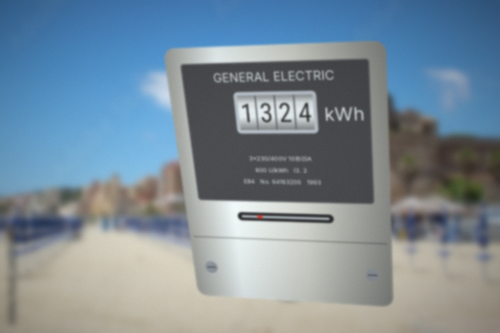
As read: **1324** kWh
